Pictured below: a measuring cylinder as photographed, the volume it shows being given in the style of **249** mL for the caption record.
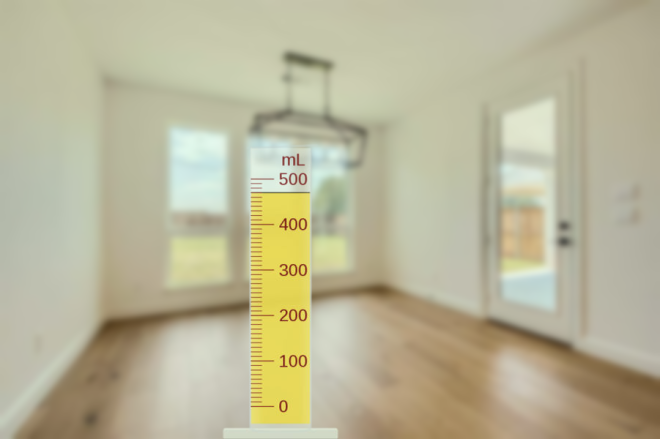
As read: **470** mL
